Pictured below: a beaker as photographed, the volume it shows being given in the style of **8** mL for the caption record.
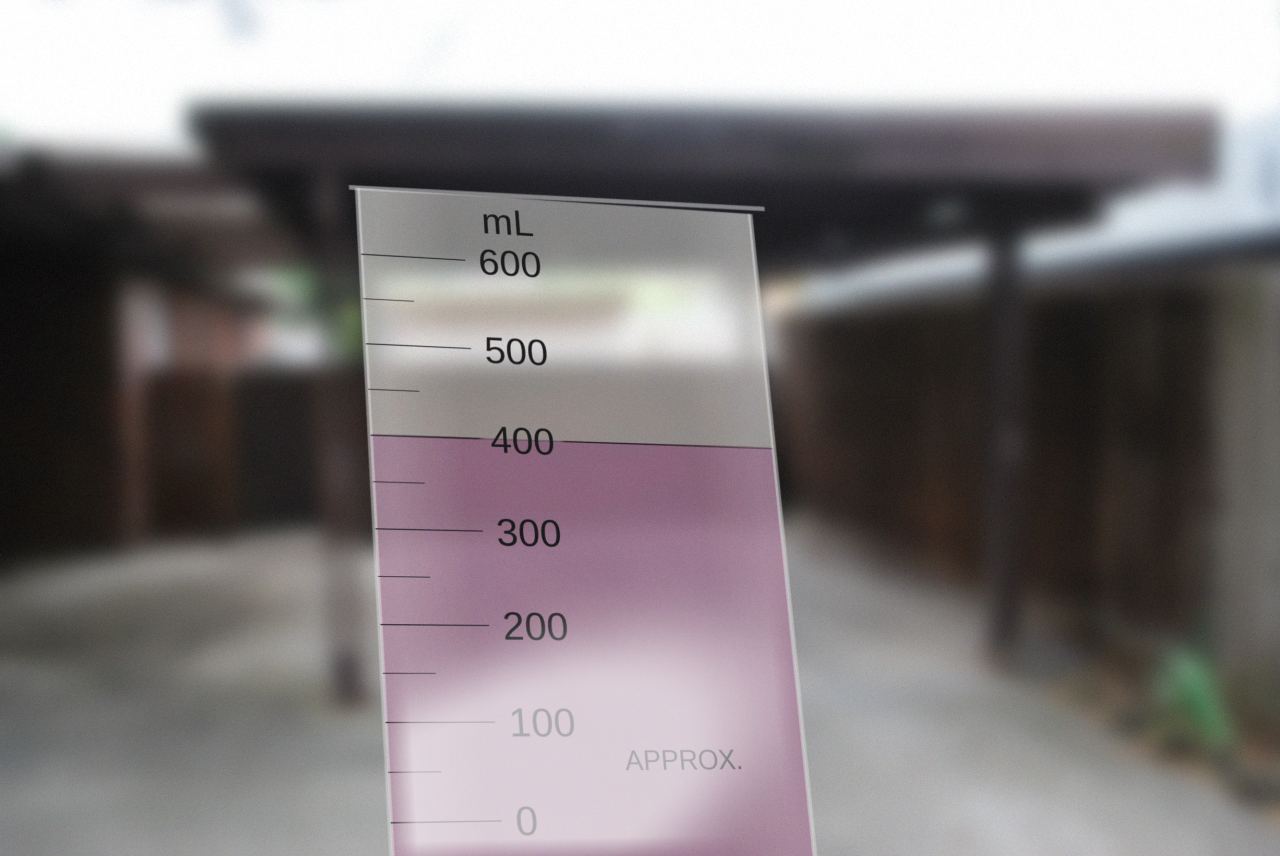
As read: **400** mL
